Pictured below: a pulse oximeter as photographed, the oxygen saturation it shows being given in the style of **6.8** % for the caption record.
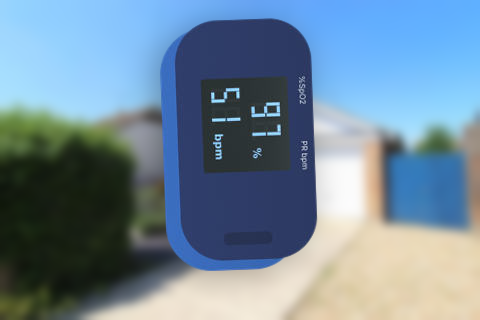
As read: **97** %
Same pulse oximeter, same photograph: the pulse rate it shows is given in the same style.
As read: **51** bpm
